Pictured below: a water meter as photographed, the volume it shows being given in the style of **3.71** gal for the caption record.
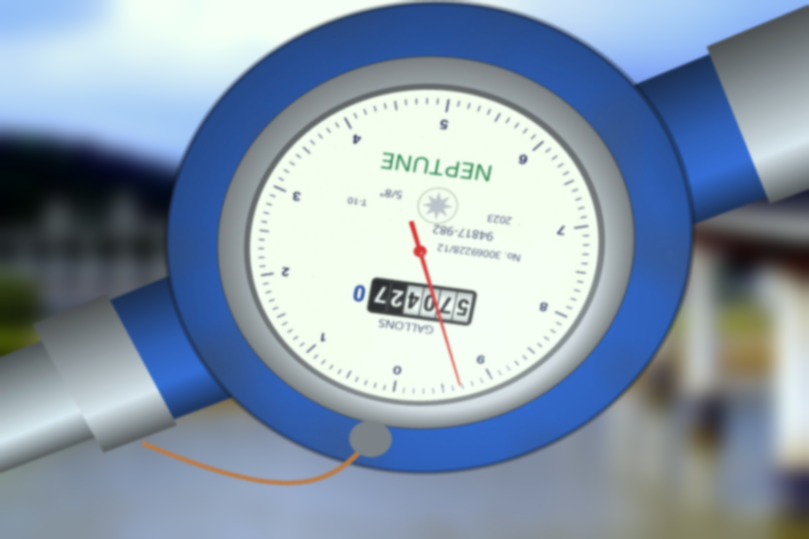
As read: **5704269.3** gal
